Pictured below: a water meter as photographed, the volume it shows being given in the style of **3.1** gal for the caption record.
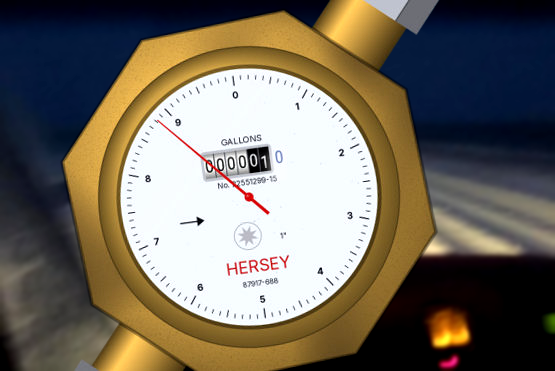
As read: **8.8** gal
